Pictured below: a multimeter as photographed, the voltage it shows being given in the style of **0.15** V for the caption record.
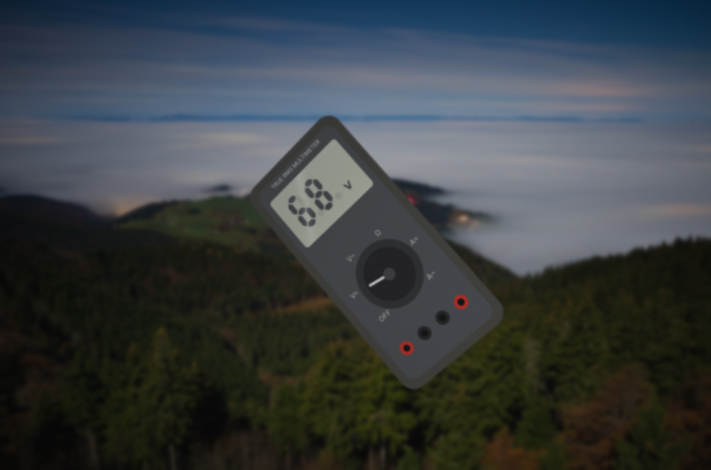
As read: **68** V
